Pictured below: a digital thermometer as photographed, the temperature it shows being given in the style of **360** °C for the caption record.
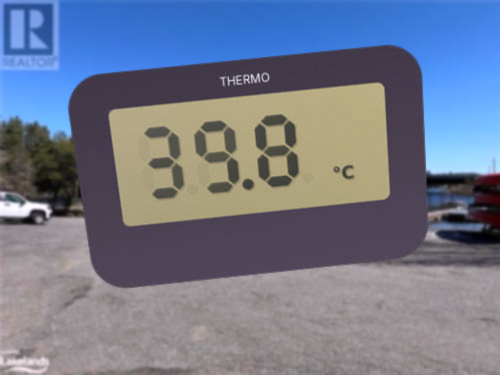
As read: **39.8** °C
